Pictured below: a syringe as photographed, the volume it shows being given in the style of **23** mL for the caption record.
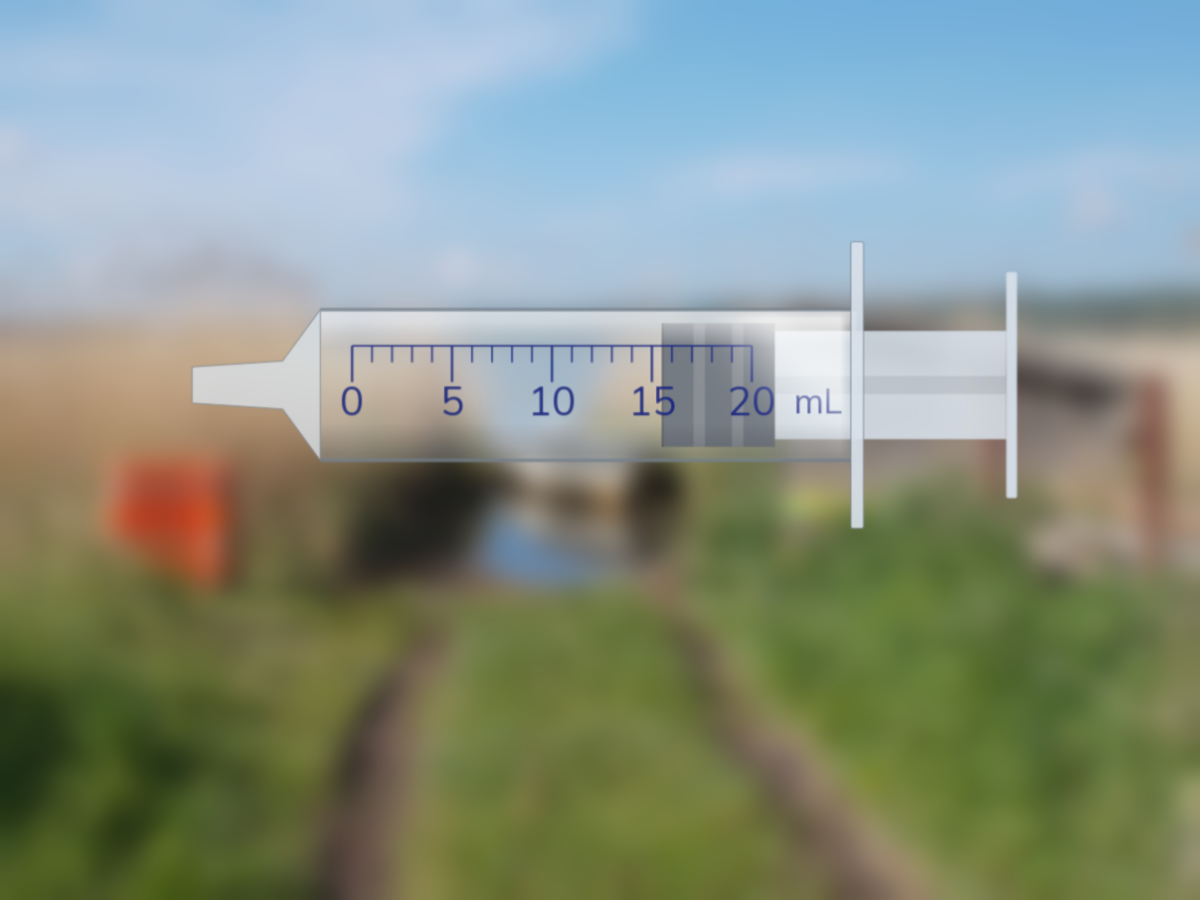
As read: **15.5** mL
